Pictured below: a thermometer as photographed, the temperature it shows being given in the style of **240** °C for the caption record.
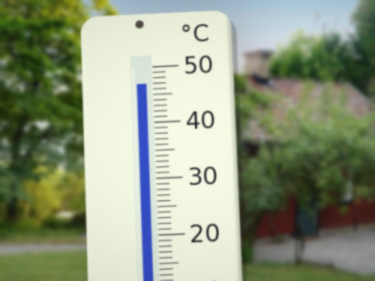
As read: **47** °C
